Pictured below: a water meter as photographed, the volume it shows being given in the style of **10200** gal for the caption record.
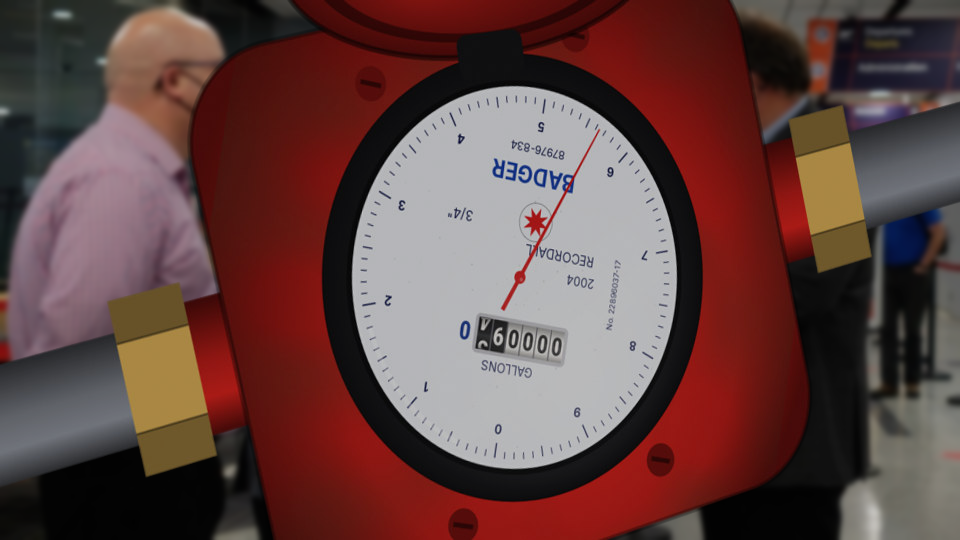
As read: **935.6** gal
